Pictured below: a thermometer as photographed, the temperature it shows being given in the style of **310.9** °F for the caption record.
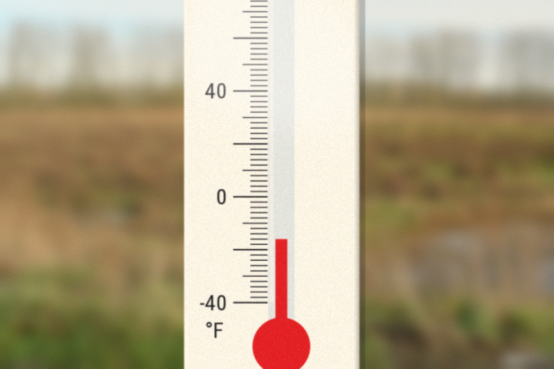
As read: **-16** °F
